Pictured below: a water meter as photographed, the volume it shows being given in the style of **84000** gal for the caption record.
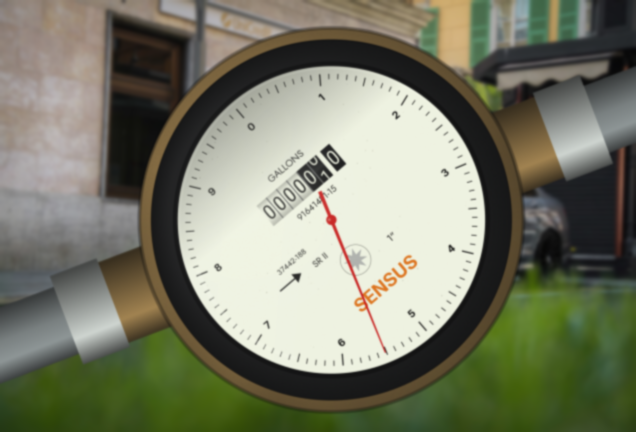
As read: **5.5** gal
